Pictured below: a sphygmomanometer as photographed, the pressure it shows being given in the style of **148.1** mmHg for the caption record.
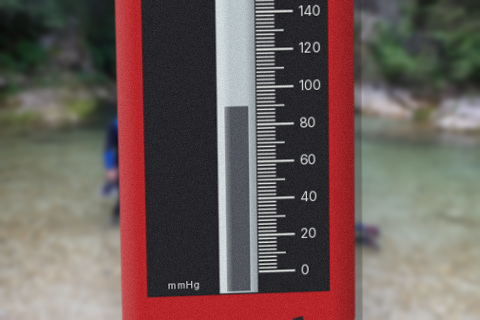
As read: **90** mmHg
